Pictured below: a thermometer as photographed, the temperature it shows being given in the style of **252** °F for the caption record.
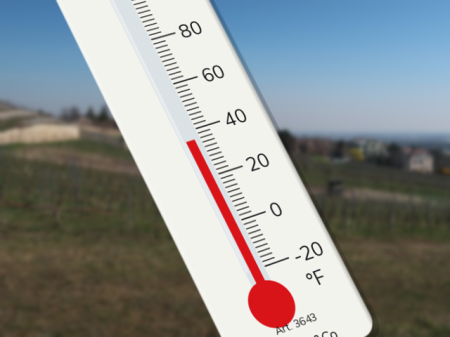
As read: **36** °F
